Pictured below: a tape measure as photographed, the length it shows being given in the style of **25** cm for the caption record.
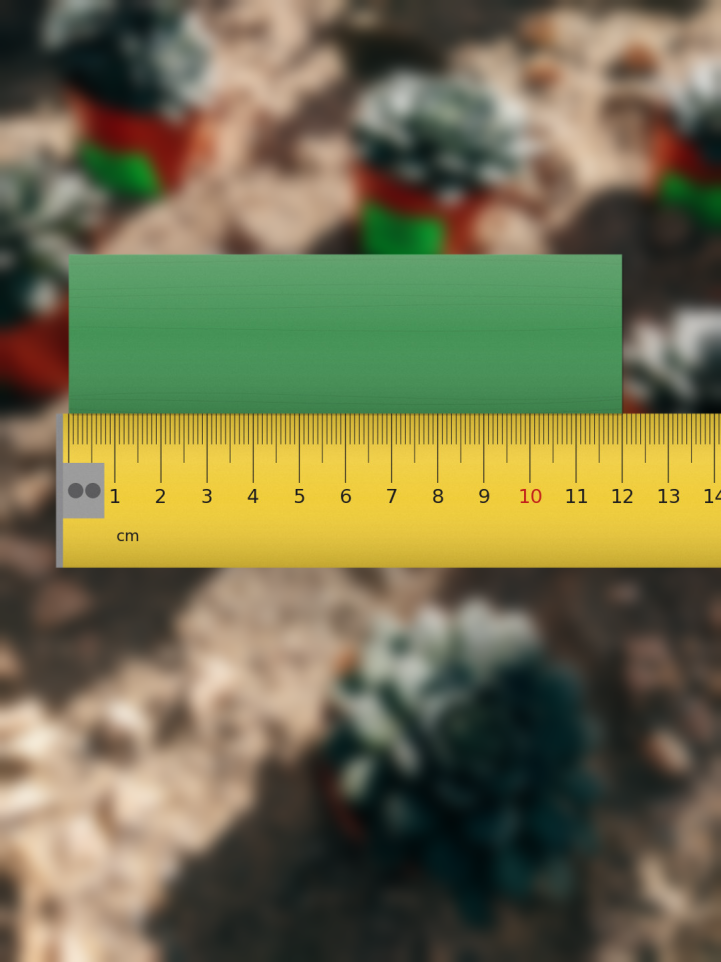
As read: **12** cm
